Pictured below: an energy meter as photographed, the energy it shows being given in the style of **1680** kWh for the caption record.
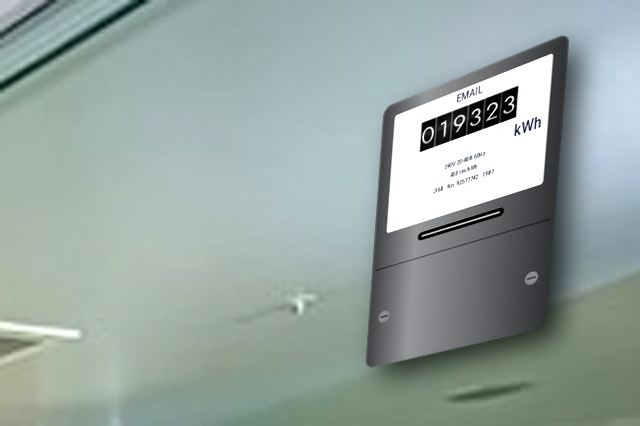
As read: **19323** kWh
